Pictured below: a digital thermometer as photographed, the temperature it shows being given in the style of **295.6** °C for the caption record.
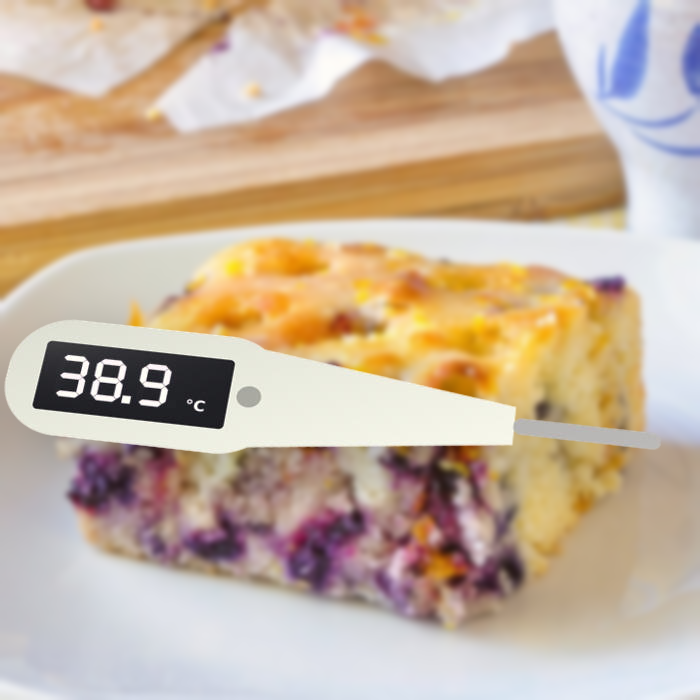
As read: **38.9** °C
